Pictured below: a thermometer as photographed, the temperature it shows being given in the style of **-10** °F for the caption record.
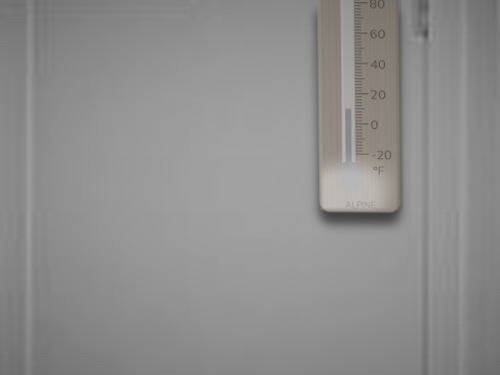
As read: **10** °F
